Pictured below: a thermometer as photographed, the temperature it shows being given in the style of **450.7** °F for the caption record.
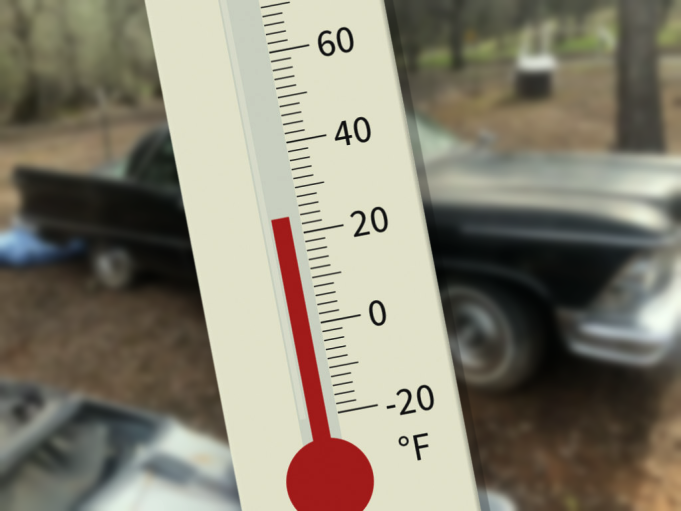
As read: **24** °F
